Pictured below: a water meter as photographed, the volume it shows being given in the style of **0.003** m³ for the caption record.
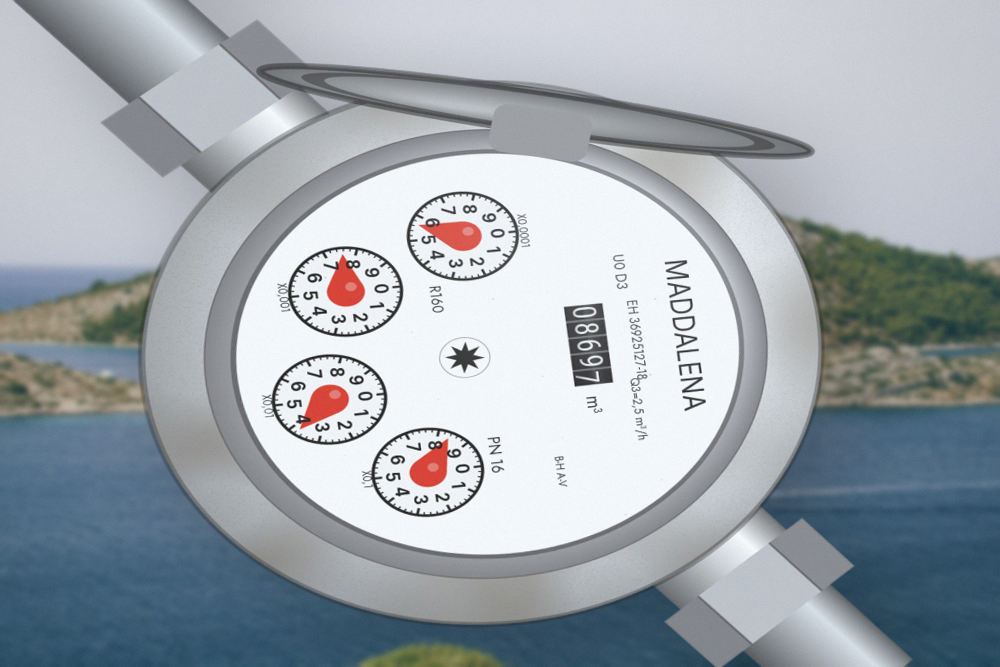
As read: **8696.8375** m³
